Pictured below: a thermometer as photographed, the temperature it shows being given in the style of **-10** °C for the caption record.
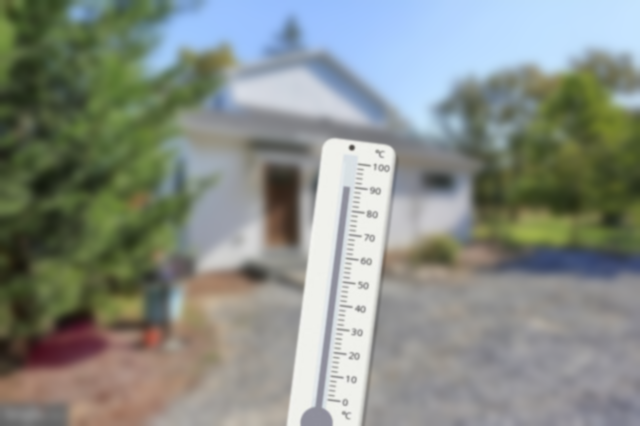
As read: **90** °C
